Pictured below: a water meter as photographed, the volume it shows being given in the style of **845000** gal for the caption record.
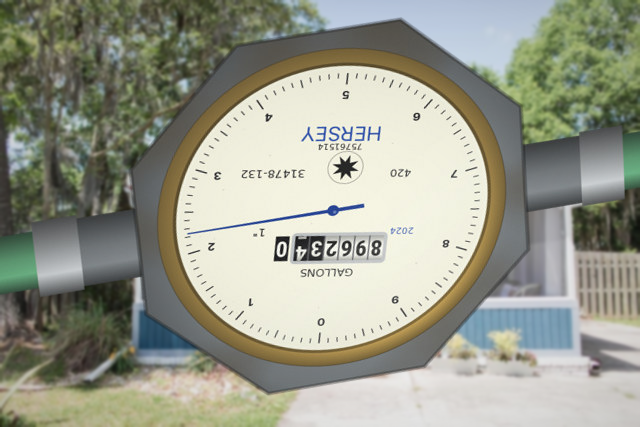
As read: **8962342.2** gal
